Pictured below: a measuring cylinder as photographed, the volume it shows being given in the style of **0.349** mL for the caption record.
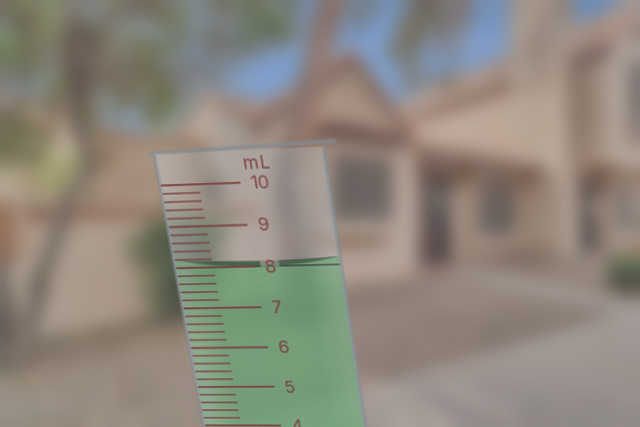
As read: **8** mL
